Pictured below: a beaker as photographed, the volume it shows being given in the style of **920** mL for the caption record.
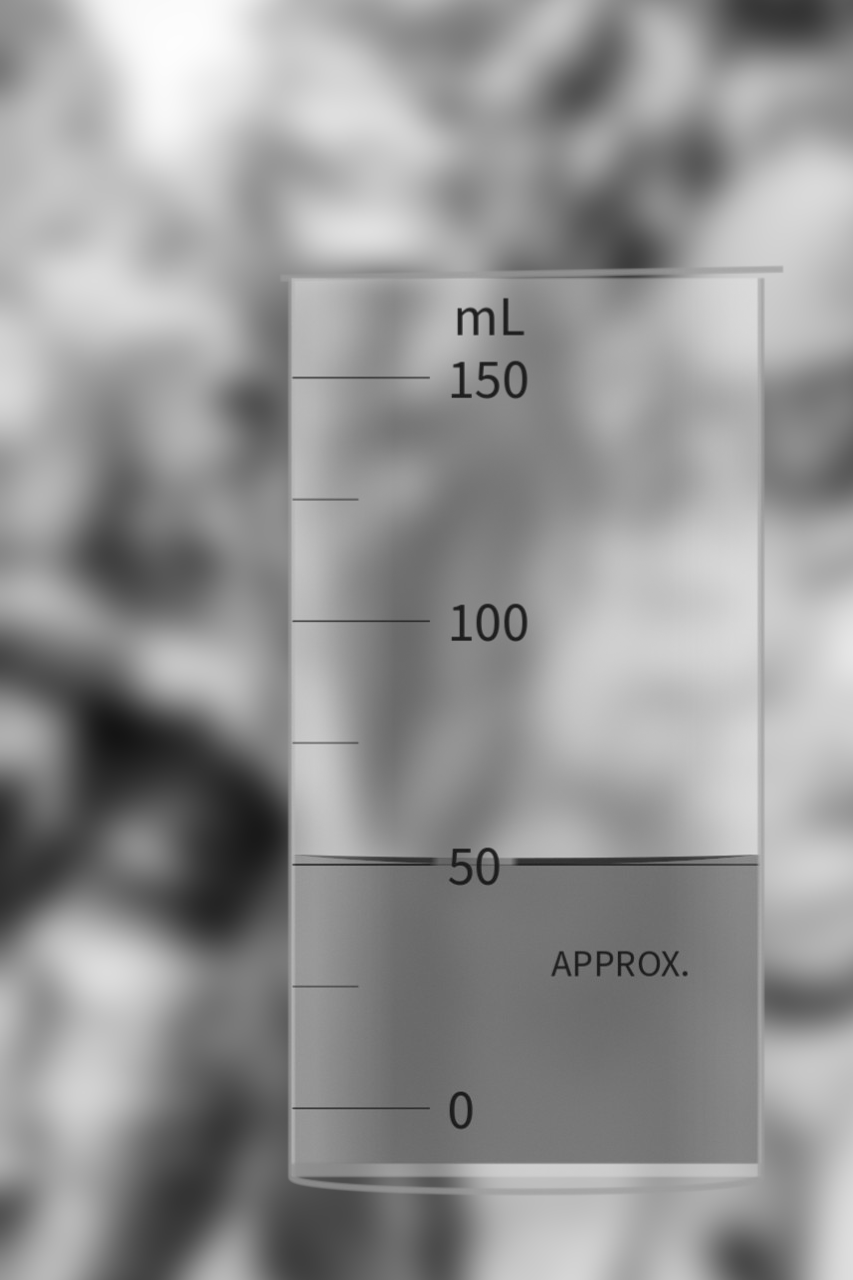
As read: **50** mL
